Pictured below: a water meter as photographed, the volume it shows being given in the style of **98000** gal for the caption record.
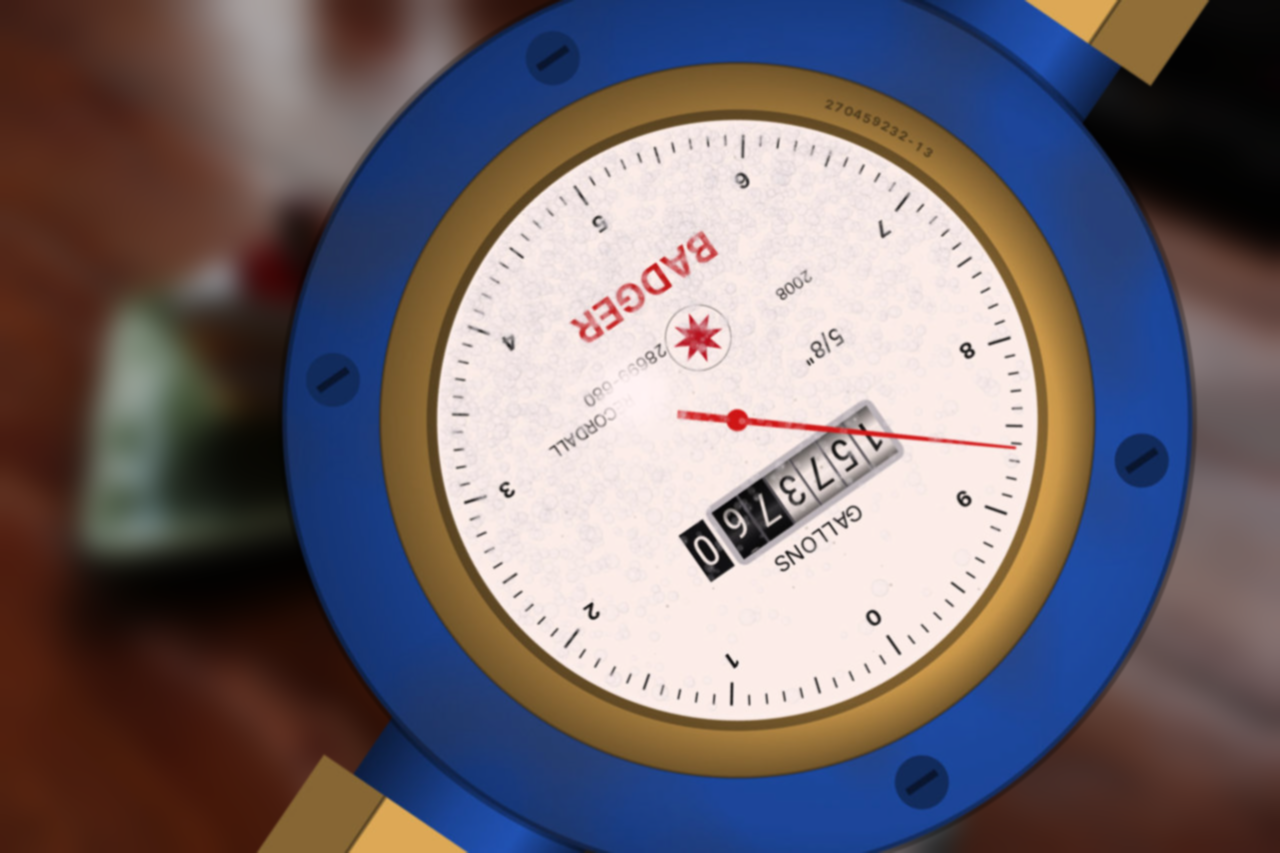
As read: **1573758.6** gal
